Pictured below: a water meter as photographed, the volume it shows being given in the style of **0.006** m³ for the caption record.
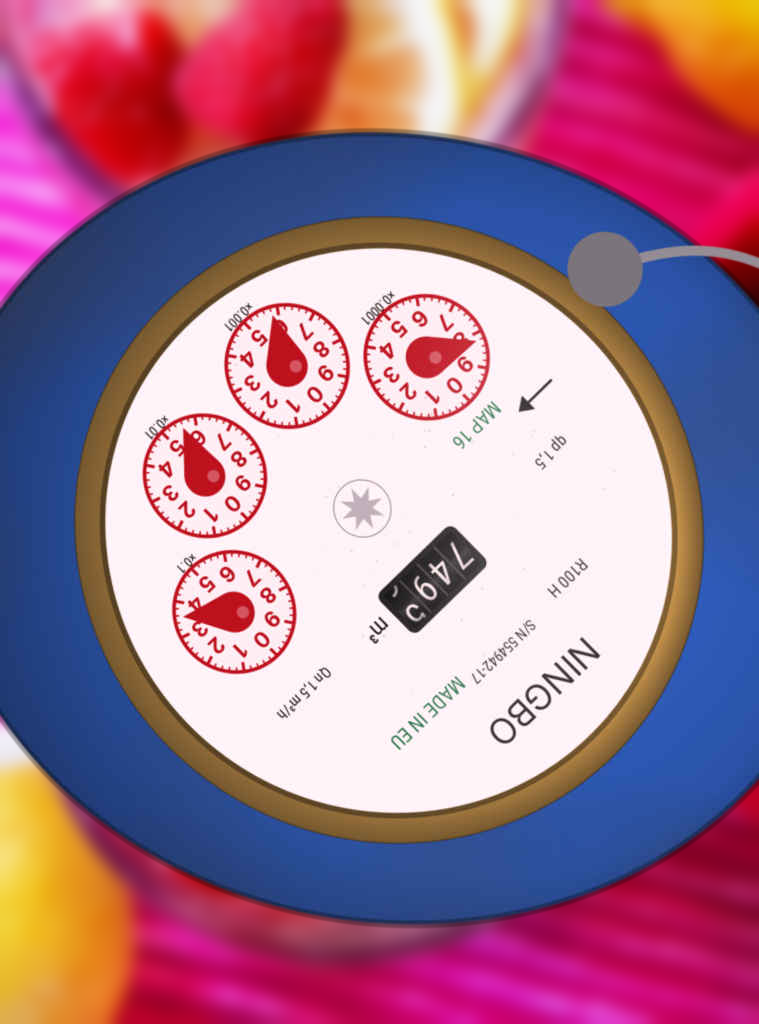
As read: **7495.3558** m³
